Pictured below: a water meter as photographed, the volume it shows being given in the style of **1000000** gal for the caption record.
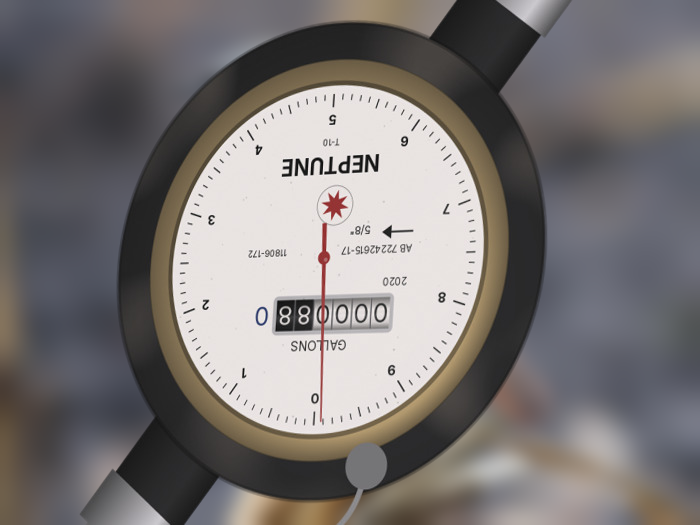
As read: **879.9** gal
